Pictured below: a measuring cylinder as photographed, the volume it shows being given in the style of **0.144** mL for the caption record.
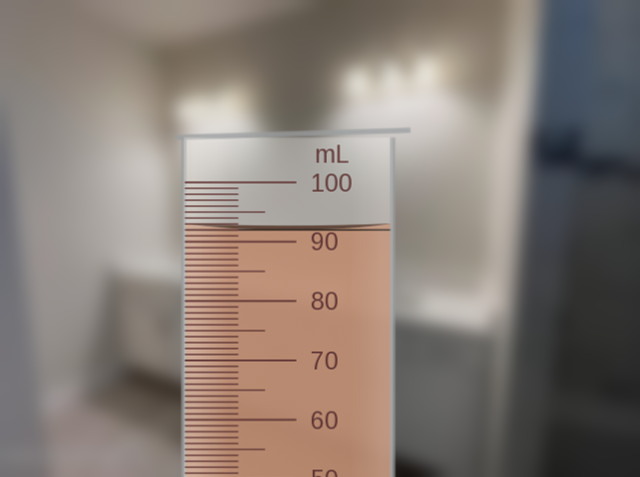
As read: **92** mL
